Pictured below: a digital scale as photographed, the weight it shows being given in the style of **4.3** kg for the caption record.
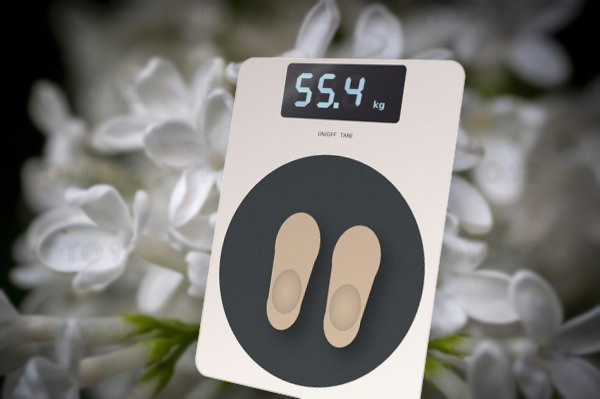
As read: **55.4** kg
